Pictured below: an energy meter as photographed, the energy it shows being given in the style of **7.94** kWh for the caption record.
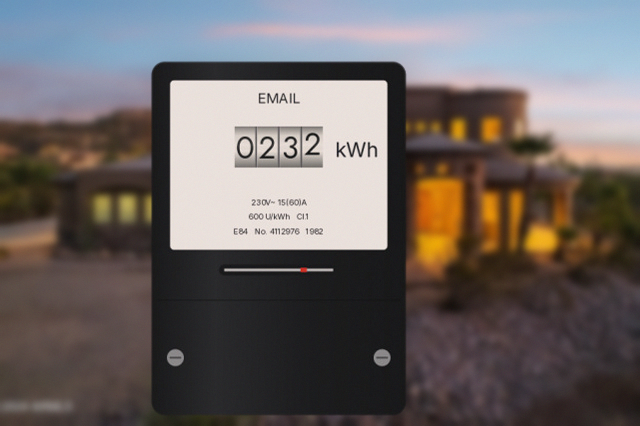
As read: **232** kWh
